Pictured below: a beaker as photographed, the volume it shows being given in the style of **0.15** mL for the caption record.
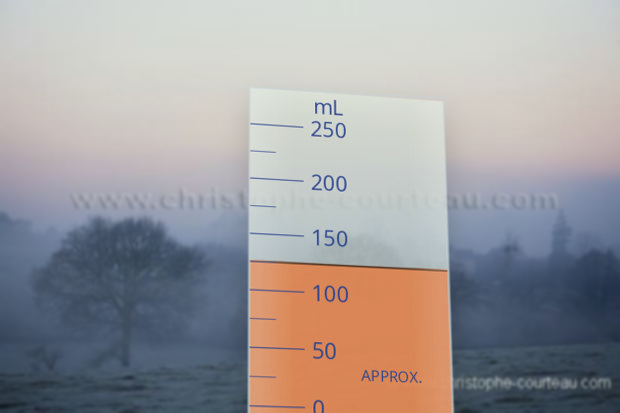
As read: **125** mL
